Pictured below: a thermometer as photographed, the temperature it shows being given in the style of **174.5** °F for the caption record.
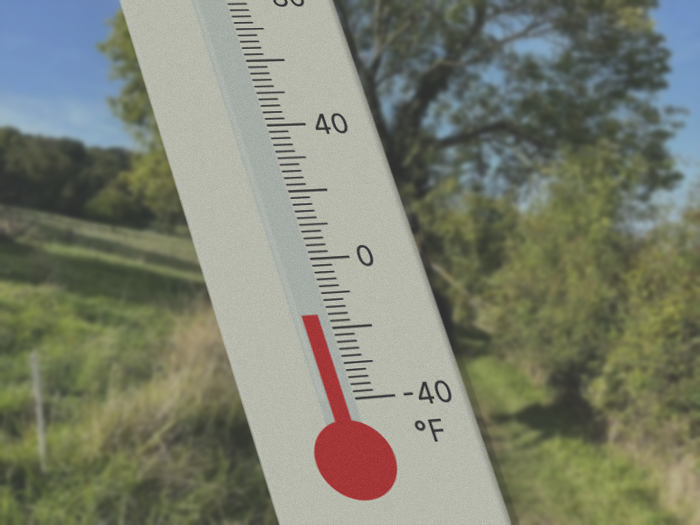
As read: **-16** °F
